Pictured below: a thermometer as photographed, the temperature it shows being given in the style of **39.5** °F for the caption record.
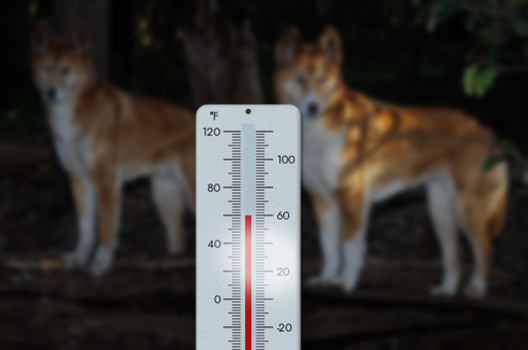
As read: **60** °F
